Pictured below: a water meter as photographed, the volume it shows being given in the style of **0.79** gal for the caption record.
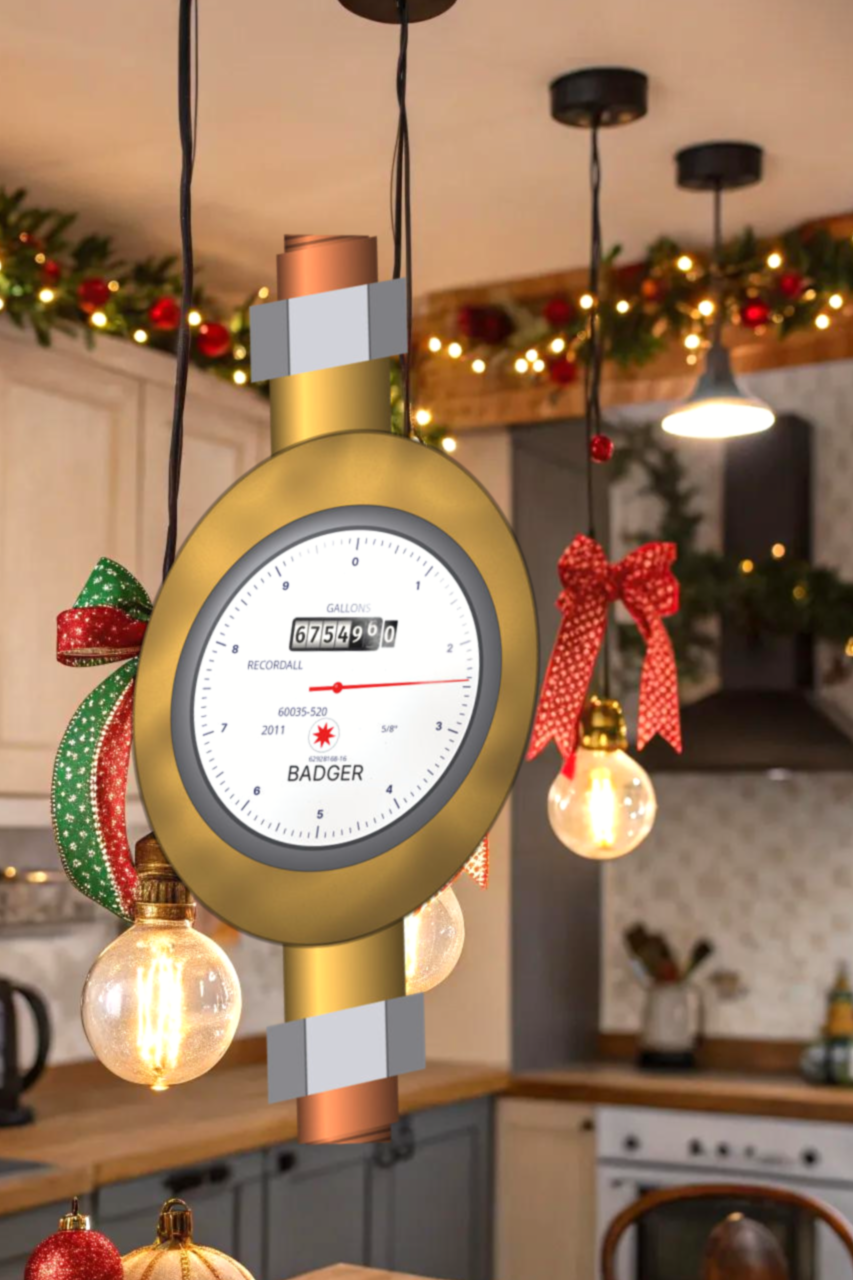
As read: **6754962.4** gal
